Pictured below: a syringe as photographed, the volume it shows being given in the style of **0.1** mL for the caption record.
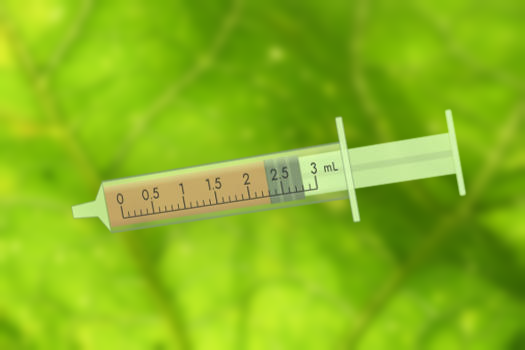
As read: **2.3** mL
